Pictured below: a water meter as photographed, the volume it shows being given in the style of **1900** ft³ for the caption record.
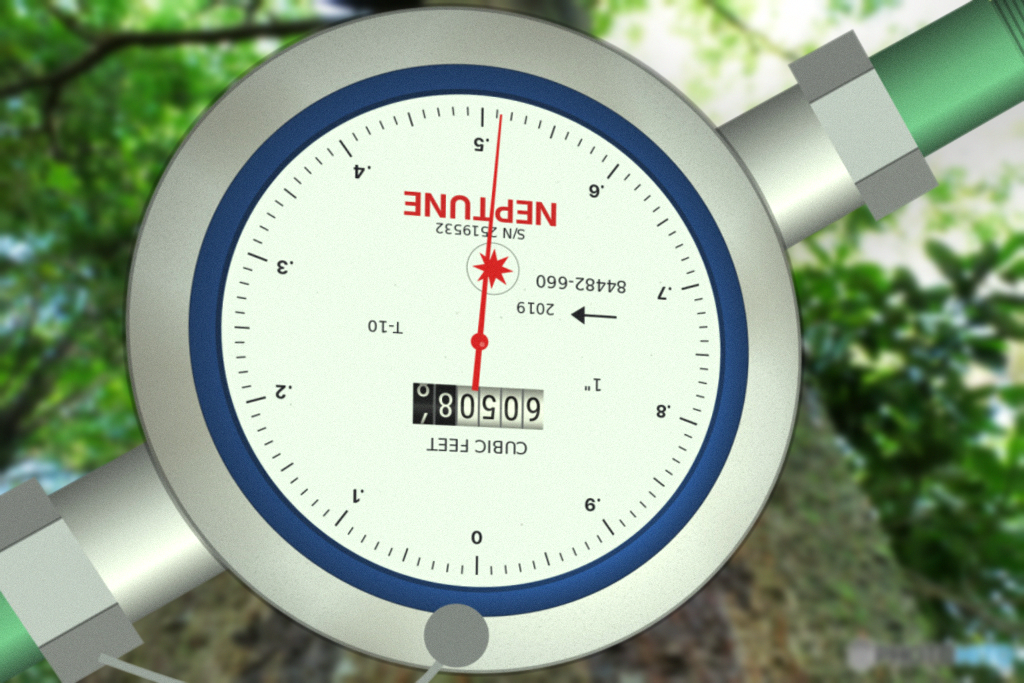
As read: **605087.51** ft³
